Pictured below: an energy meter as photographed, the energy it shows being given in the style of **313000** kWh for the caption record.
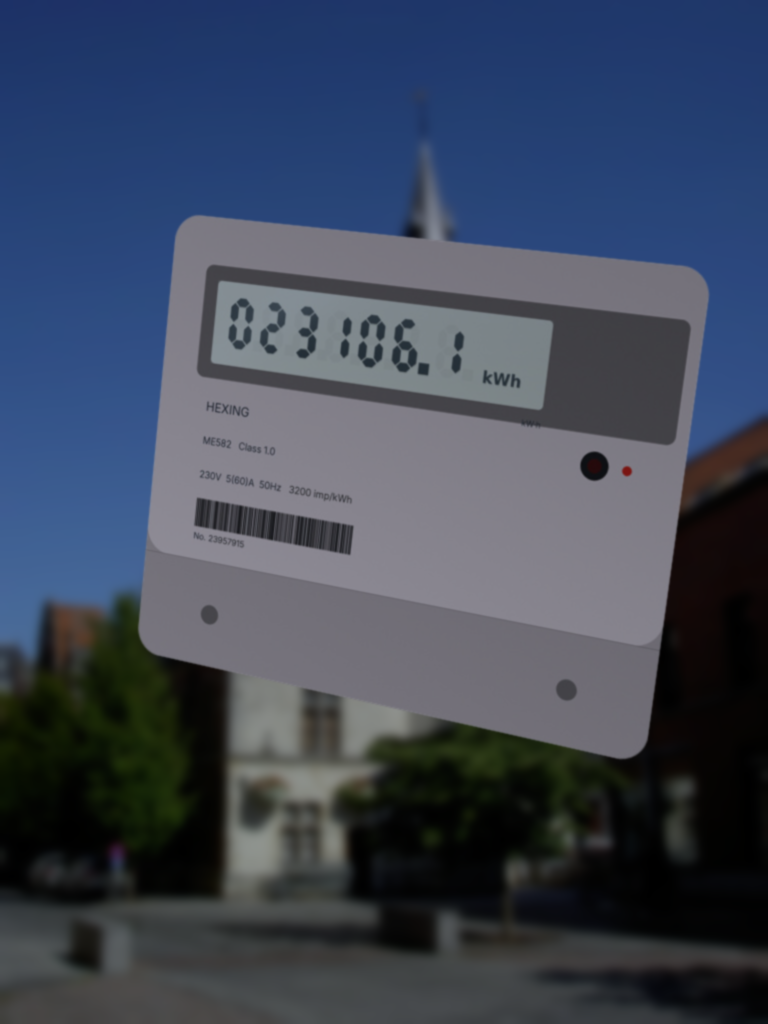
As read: **23106.1** kWh
